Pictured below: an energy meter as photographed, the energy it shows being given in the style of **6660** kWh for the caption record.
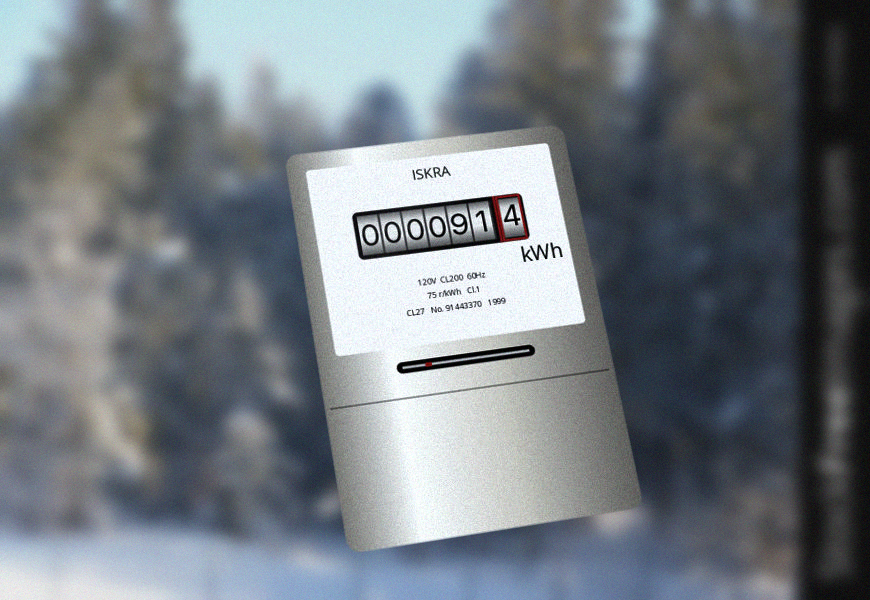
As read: **91.4** kWh
